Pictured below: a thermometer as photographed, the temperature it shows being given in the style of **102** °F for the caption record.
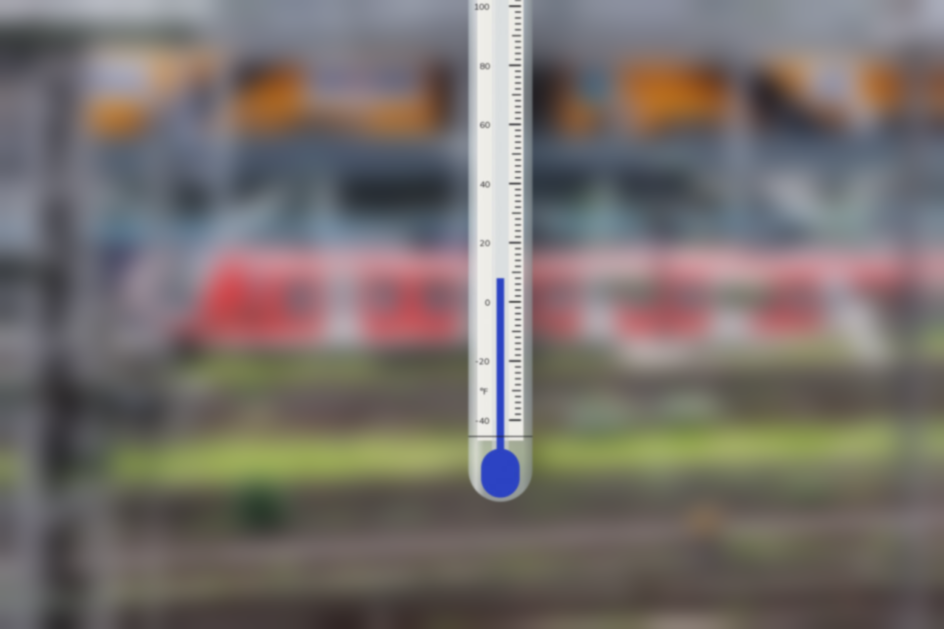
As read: **8** °F
